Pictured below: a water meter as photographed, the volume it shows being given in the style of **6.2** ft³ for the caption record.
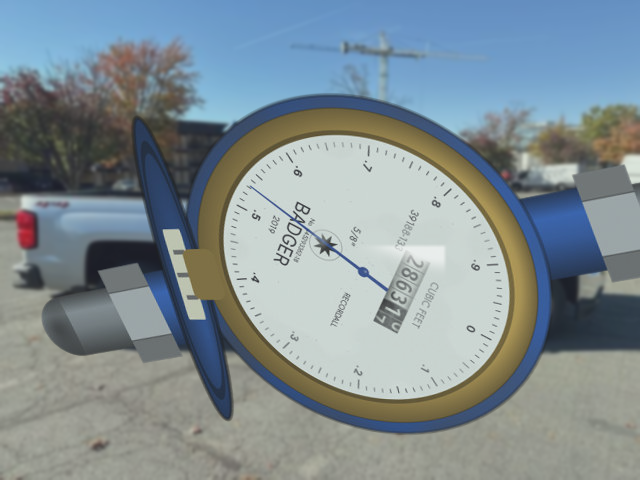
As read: **286316.53** ft³
